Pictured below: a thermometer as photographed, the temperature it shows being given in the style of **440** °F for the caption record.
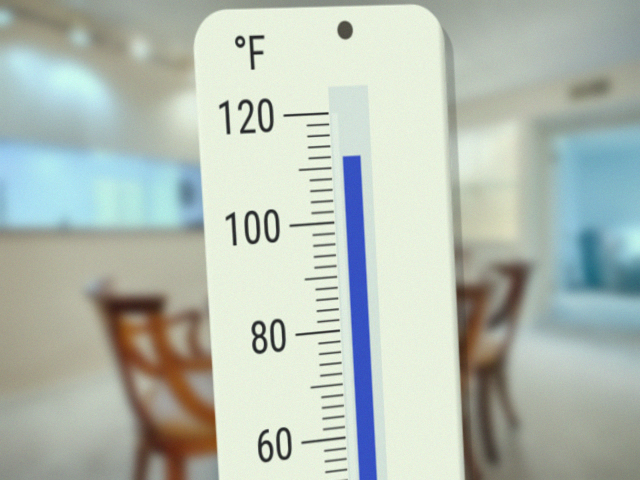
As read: **112** °F
